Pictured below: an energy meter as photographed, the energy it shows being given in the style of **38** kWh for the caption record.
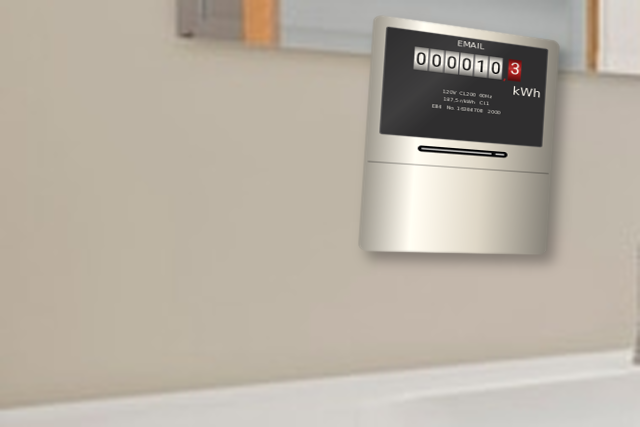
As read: **10.3** kWh
